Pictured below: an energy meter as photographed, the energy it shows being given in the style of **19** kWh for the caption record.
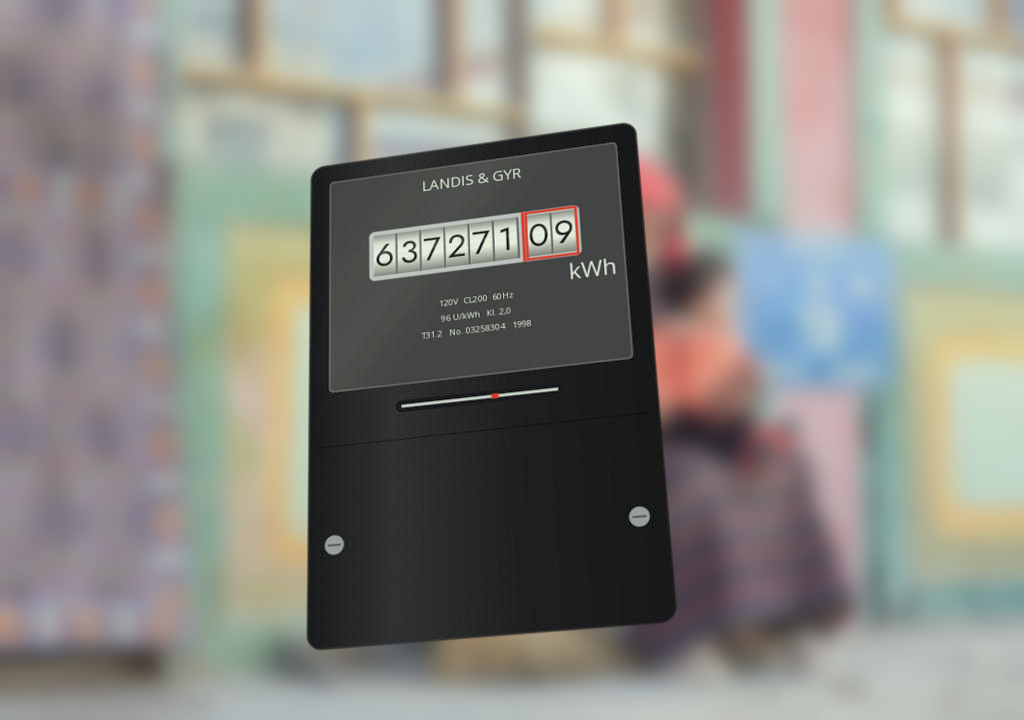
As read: **637271.09** kWh
